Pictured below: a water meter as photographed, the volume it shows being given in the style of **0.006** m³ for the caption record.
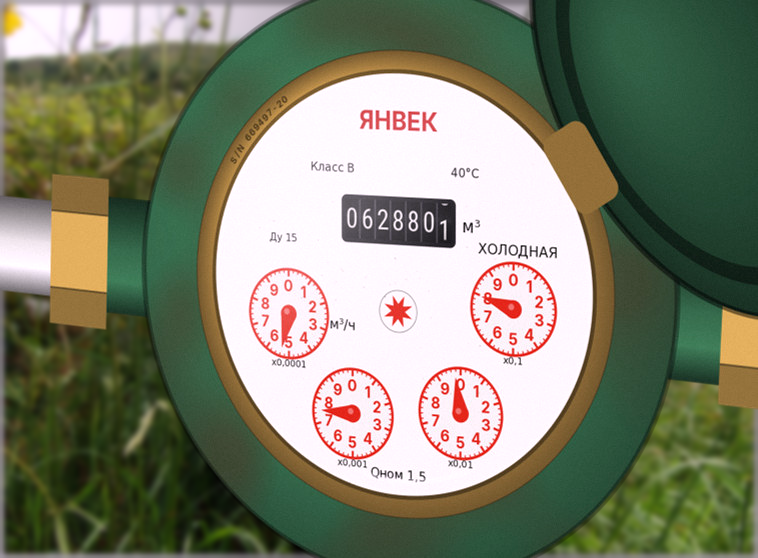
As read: **628800.7975** m³
